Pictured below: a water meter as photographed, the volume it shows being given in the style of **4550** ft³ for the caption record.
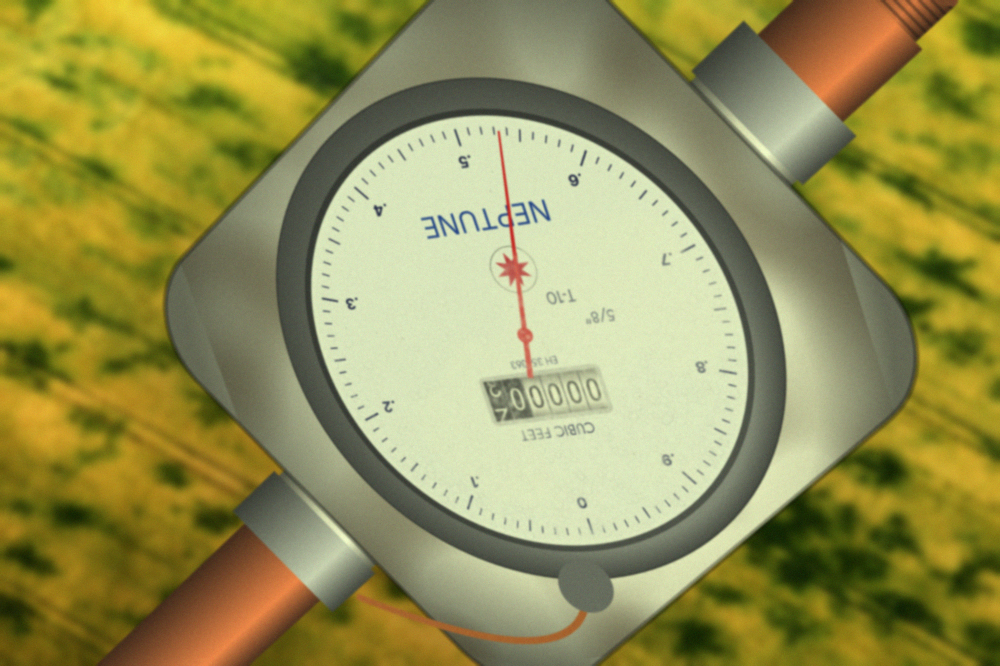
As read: **2.53** ft³
